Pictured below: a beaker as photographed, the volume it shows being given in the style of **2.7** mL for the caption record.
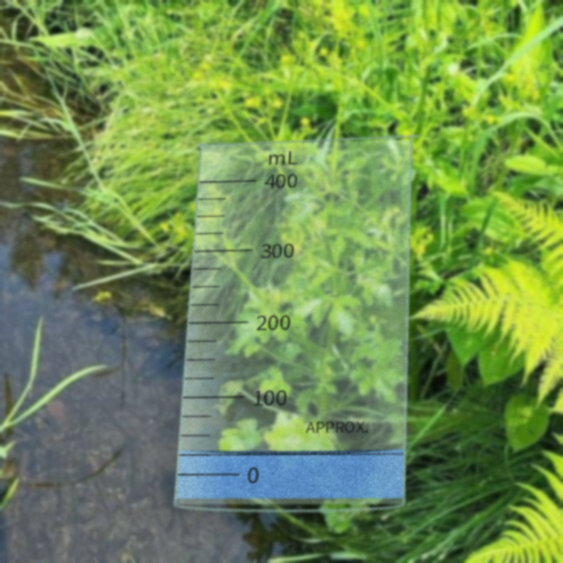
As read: **25** mL
